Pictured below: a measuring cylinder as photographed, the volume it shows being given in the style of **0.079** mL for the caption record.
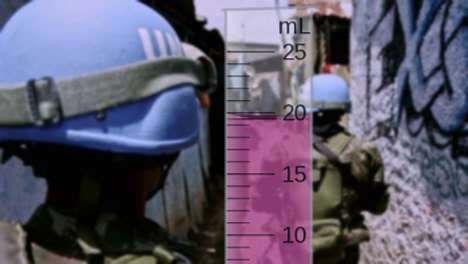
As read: **19.5** mL
